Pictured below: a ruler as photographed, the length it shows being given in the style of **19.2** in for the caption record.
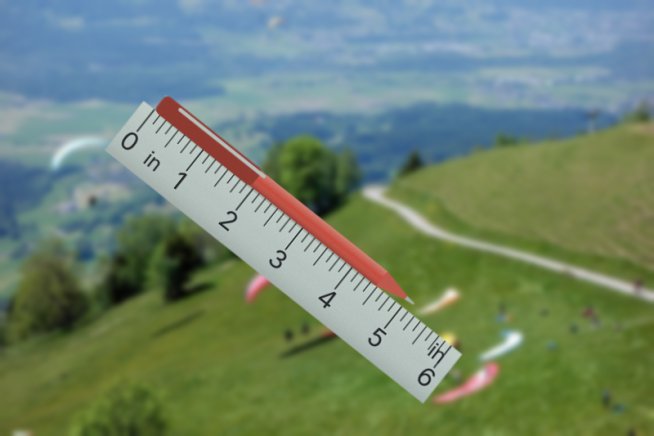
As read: **5.125** in
